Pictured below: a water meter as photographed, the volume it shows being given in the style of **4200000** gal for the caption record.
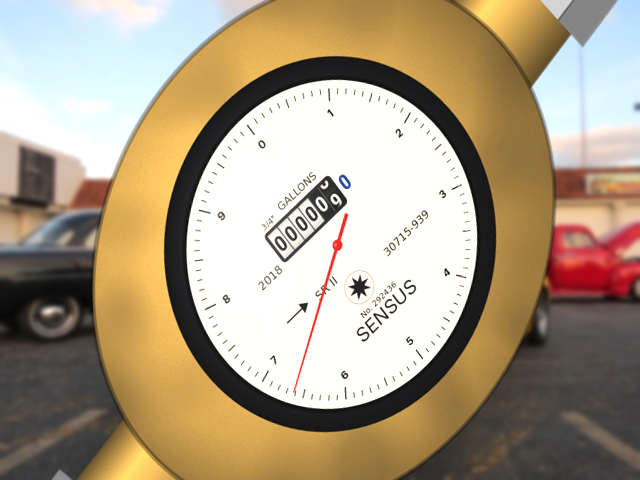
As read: **86.6** gal
